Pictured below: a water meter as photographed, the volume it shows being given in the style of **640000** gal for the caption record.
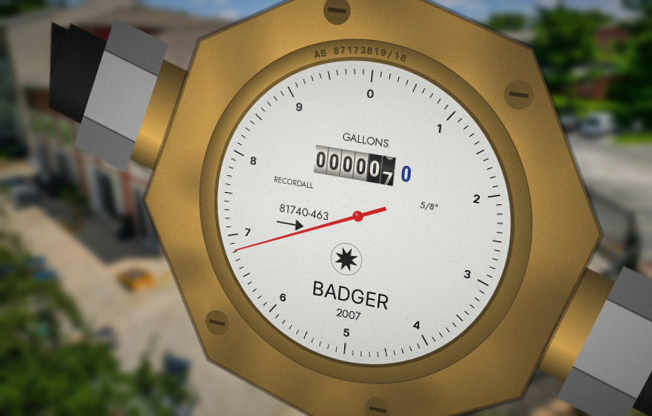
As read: **66.8** gal
